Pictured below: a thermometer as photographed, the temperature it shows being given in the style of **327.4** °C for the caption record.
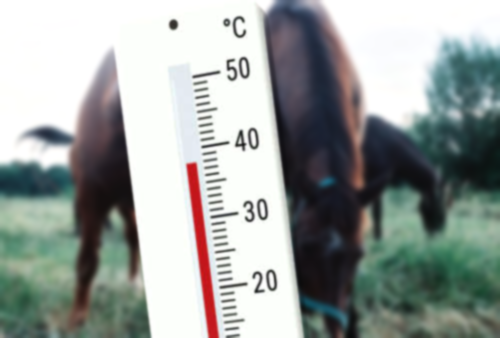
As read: **38** °C
